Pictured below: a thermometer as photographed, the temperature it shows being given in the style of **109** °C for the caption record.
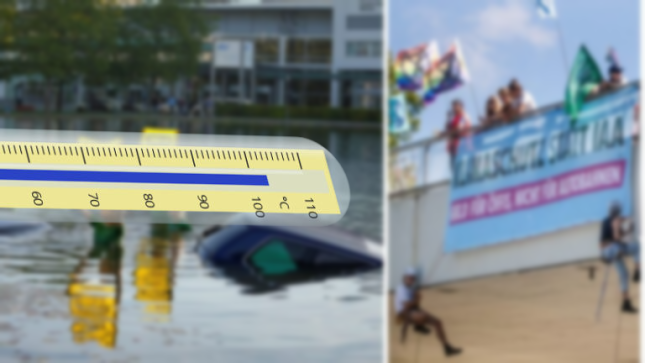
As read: **103** °C
